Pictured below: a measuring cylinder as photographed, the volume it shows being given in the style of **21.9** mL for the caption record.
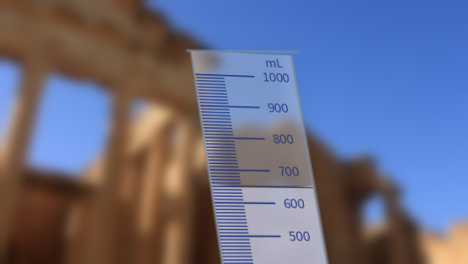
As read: **650** mL
